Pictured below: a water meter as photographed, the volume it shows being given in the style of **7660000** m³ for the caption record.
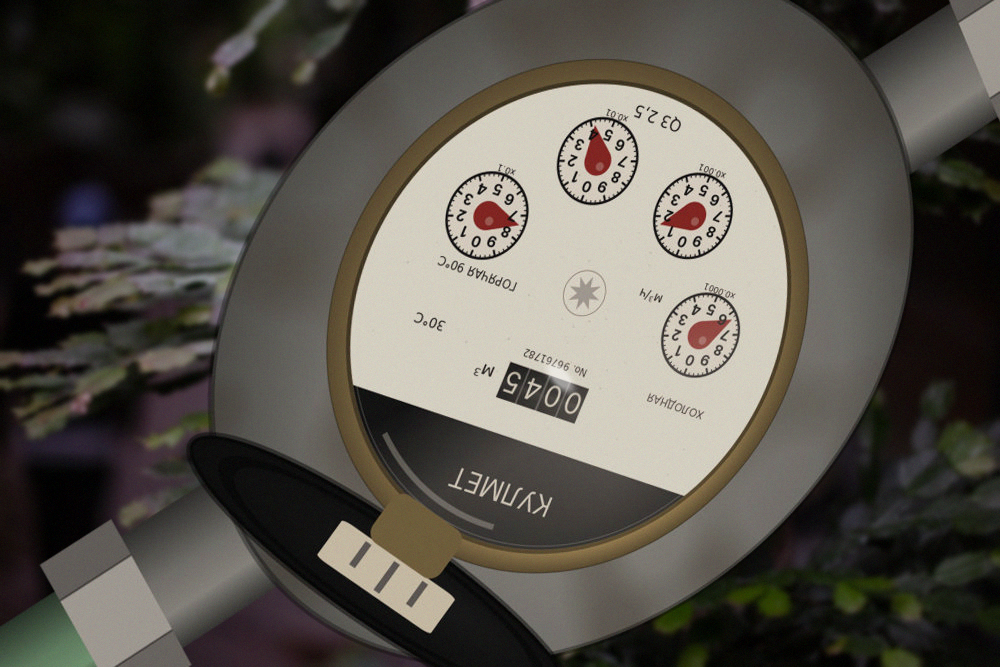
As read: **45.7416** m³
